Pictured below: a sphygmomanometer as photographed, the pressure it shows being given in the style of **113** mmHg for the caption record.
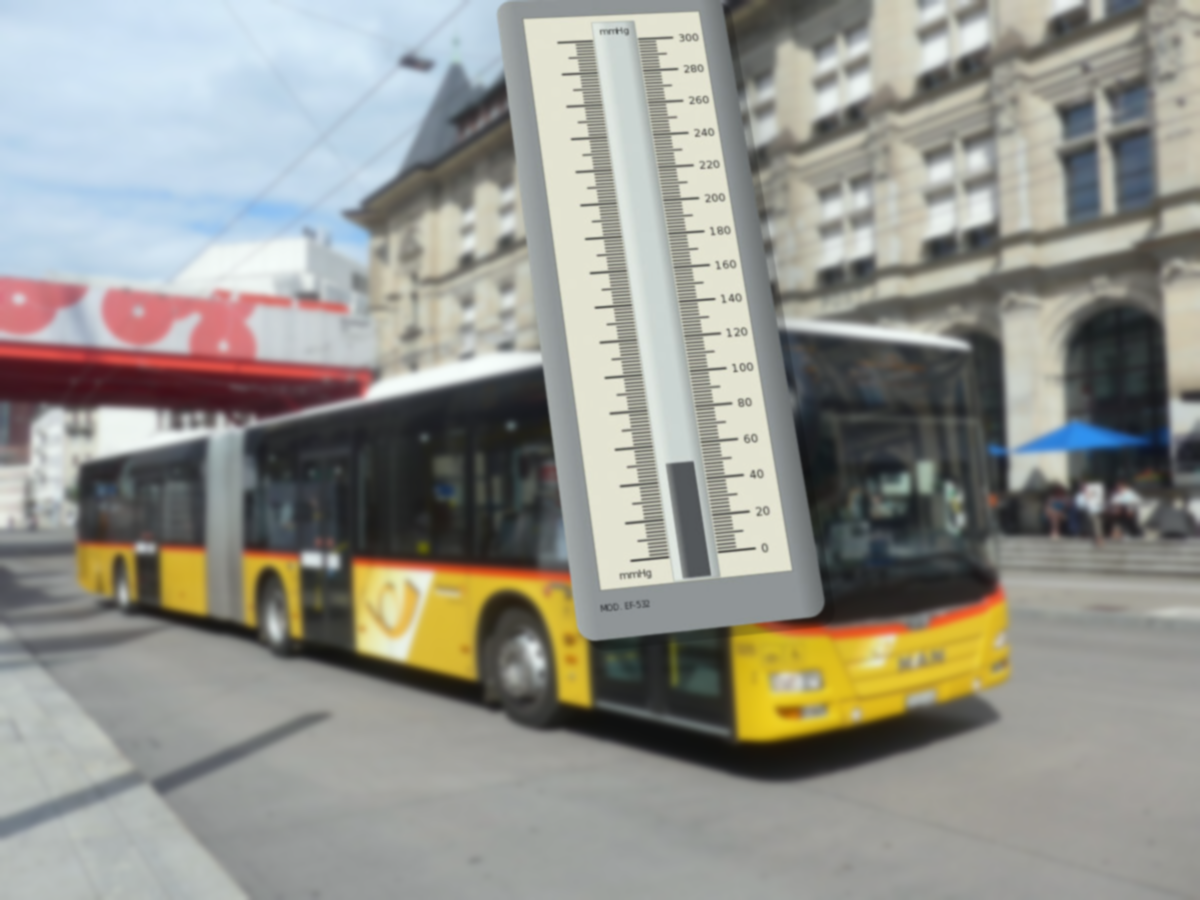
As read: **50** mmHg
